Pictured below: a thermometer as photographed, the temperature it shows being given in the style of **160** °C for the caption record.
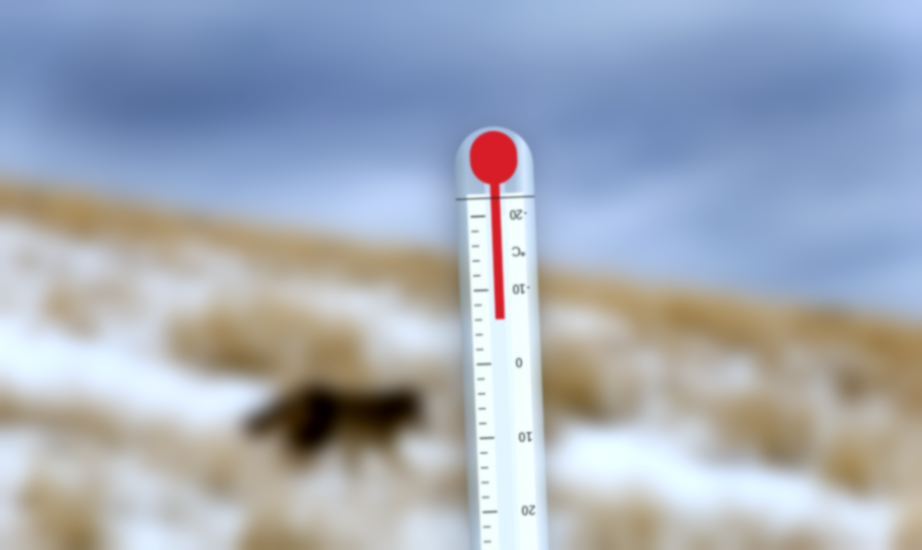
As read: **-6** °C
